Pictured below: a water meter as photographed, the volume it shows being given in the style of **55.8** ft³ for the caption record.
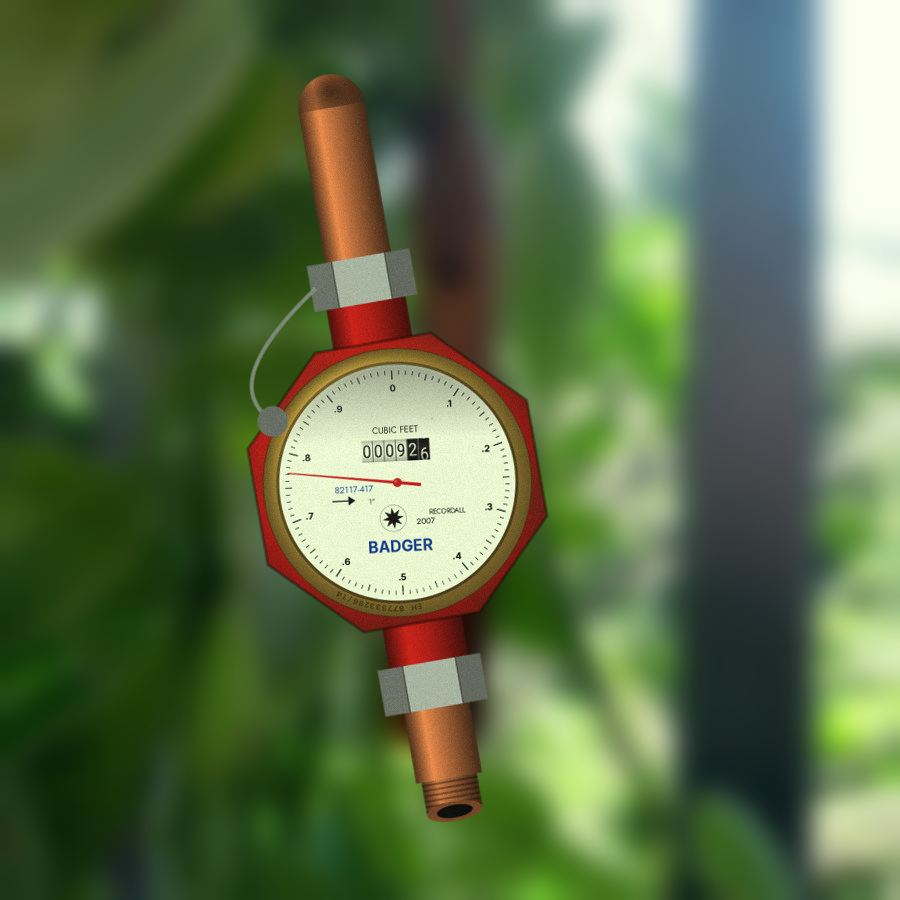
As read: **925.77** ft³
